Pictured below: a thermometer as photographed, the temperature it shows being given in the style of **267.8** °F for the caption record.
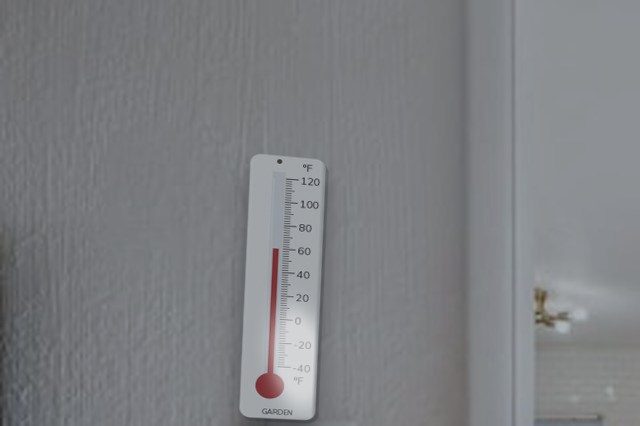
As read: **60** °F
